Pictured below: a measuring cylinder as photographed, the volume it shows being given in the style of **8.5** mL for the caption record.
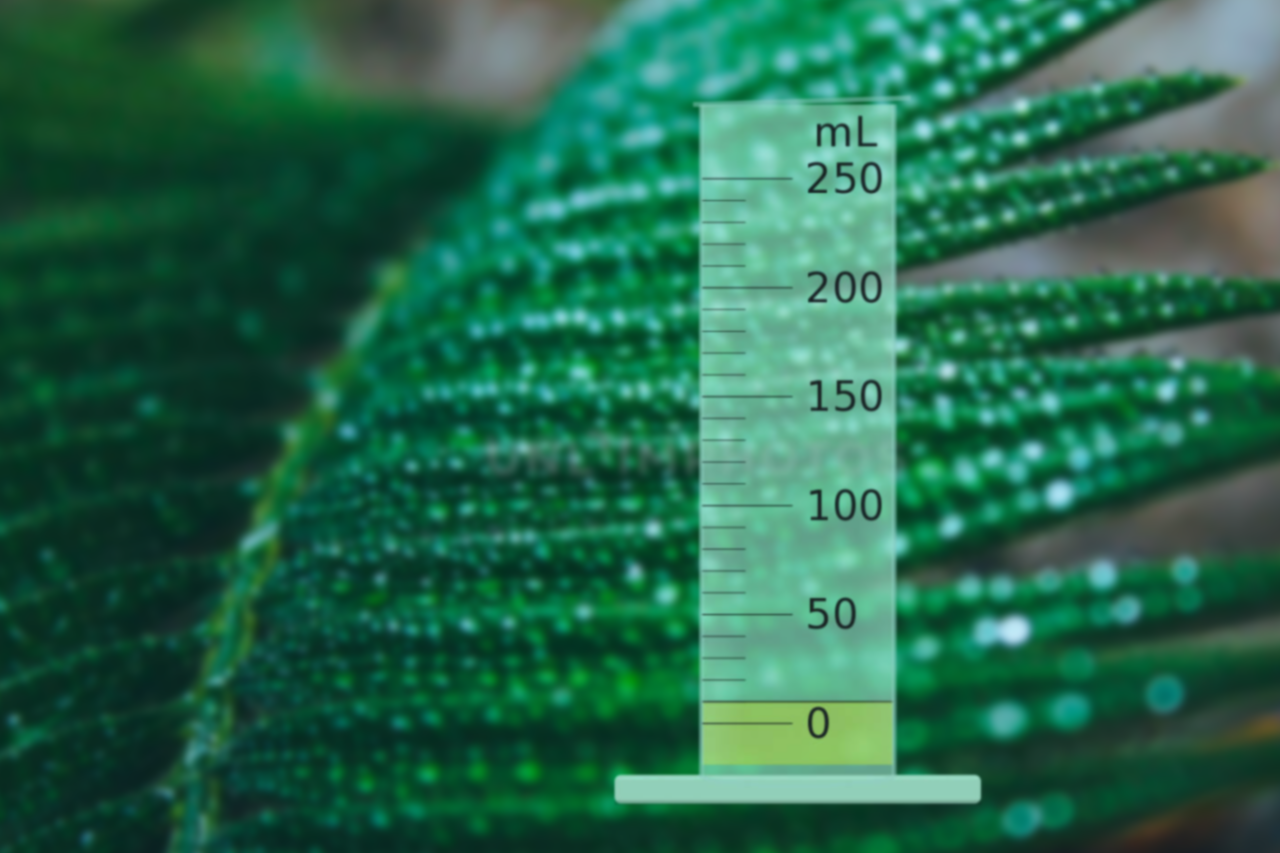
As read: **10** mL
